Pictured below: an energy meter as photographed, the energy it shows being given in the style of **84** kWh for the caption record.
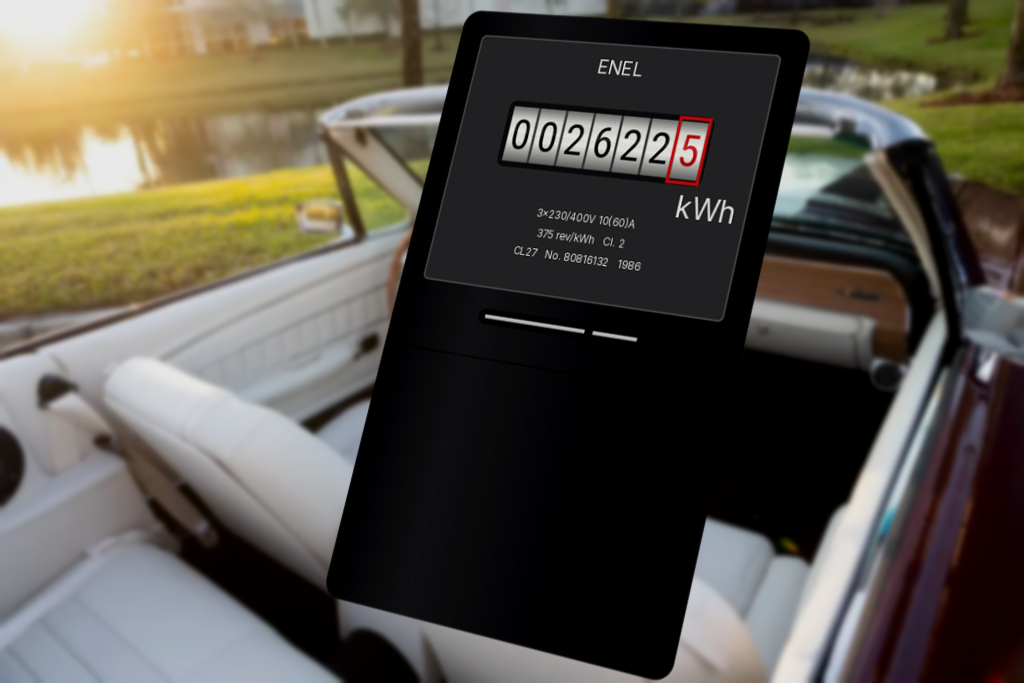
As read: **2622.5** kWh
